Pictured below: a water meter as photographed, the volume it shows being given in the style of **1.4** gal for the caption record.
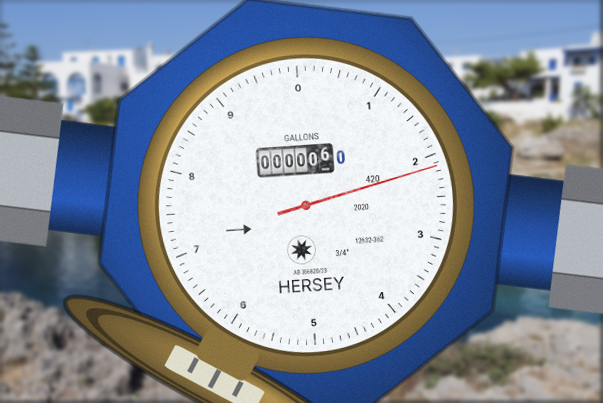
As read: **62.1** gal
